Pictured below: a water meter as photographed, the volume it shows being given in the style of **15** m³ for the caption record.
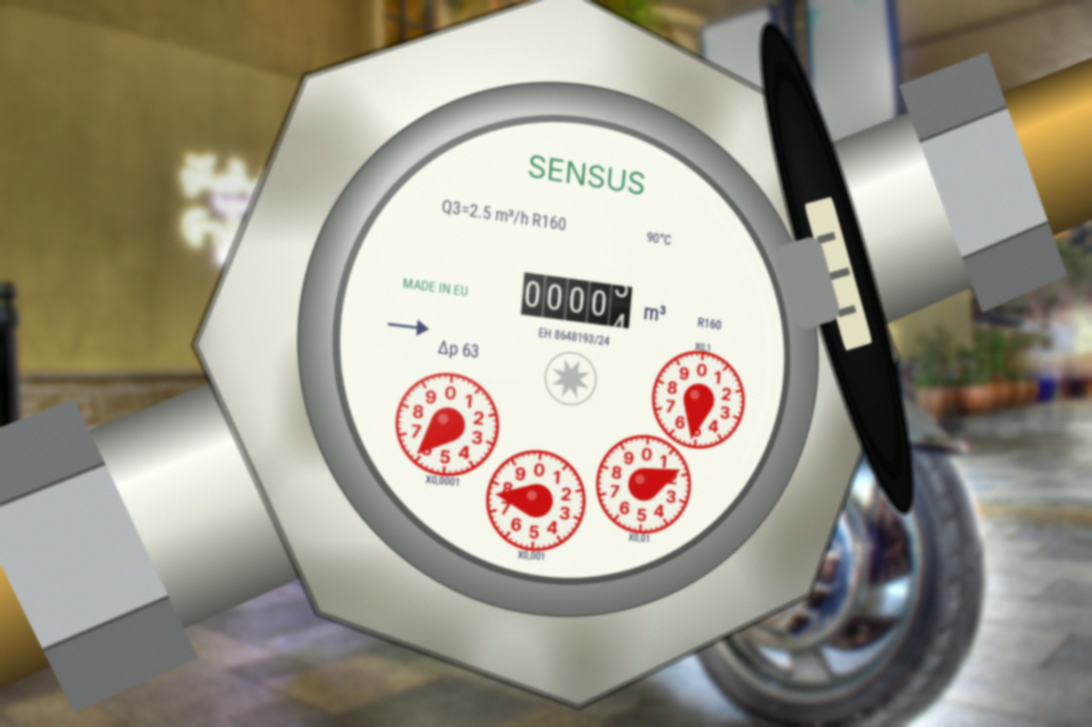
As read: **3.5176** m³
